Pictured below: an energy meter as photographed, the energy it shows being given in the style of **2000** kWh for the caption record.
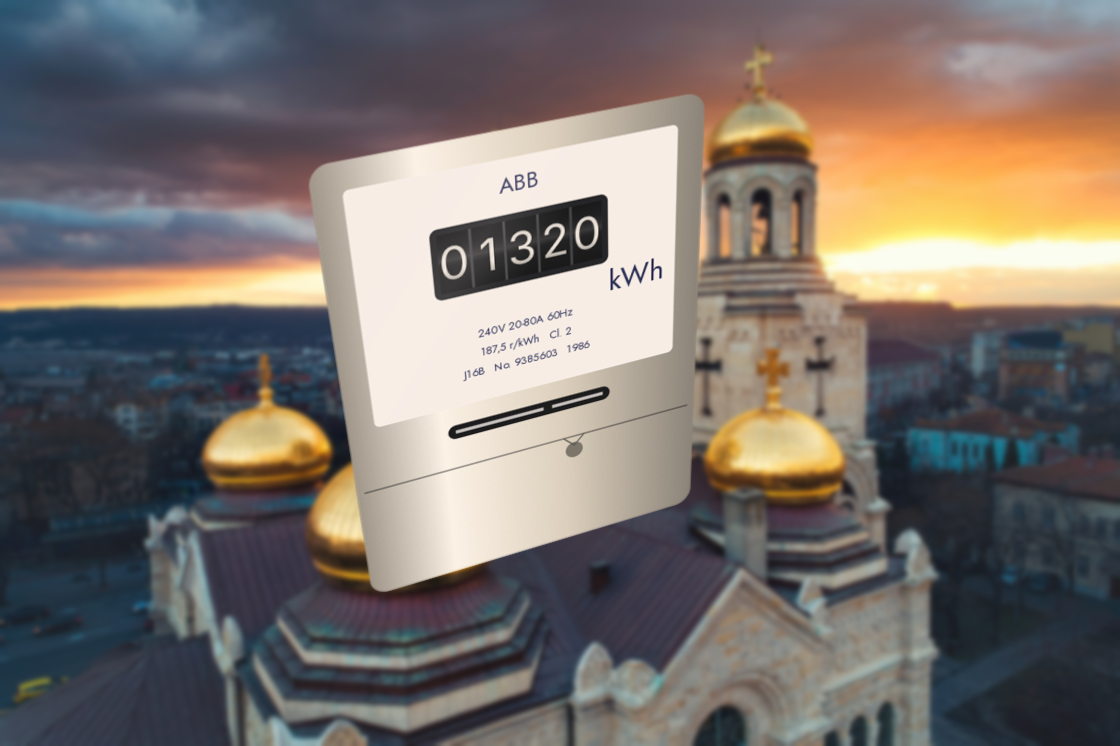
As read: **1320** kWh
